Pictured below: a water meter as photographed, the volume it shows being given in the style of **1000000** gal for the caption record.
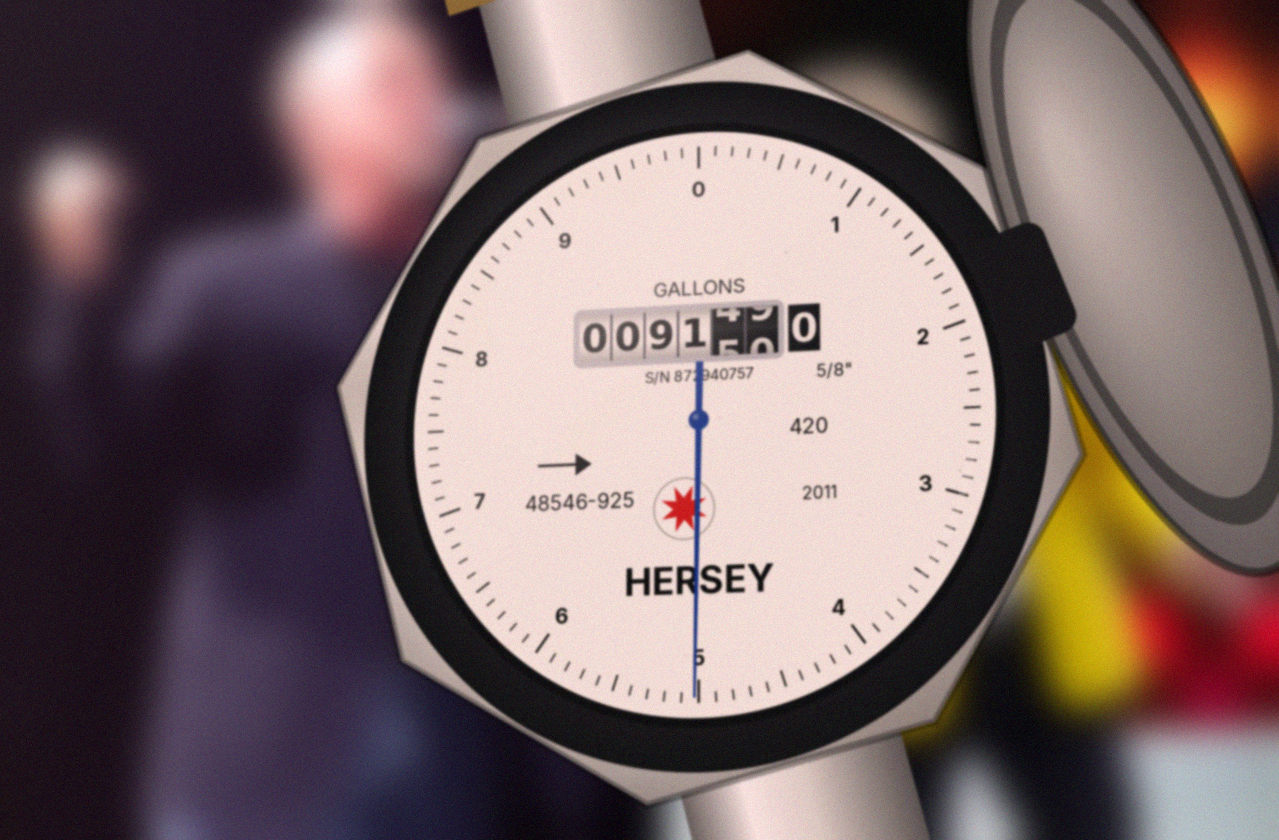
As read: **91495.0** gal
